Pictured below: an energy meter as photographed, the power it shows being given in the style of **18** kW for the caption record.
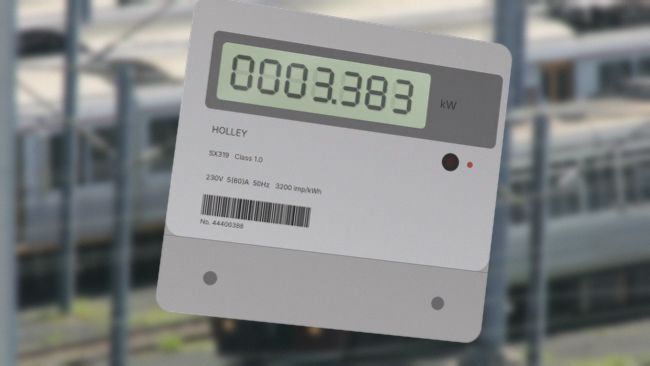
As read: **3.383** kW
